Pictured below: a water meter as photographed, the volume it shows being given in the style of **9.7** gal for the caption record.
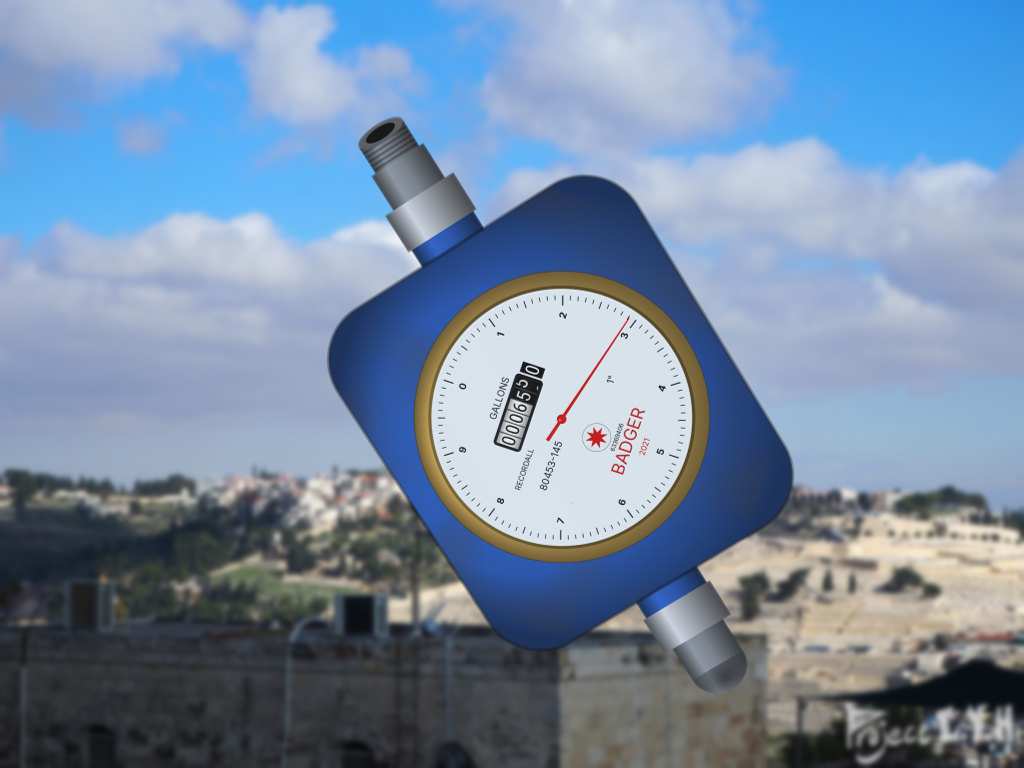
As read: **6552.9** gal
